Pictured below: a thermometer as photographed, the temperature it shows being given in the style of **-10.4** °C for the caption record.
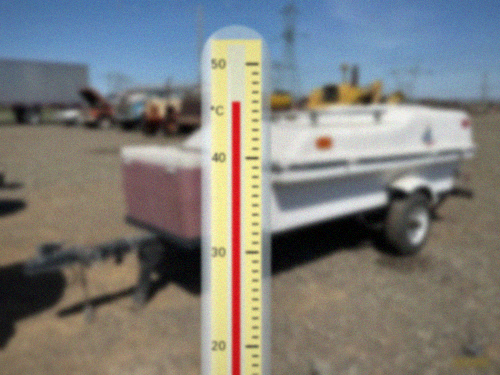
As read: **46** °C
